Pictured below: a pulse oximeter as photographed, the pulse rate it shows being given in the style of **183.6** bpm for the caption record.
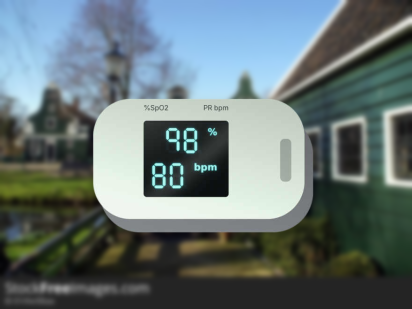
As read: **80** bpm
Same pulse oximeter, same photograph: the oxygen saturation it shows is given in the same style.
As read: **98** %
